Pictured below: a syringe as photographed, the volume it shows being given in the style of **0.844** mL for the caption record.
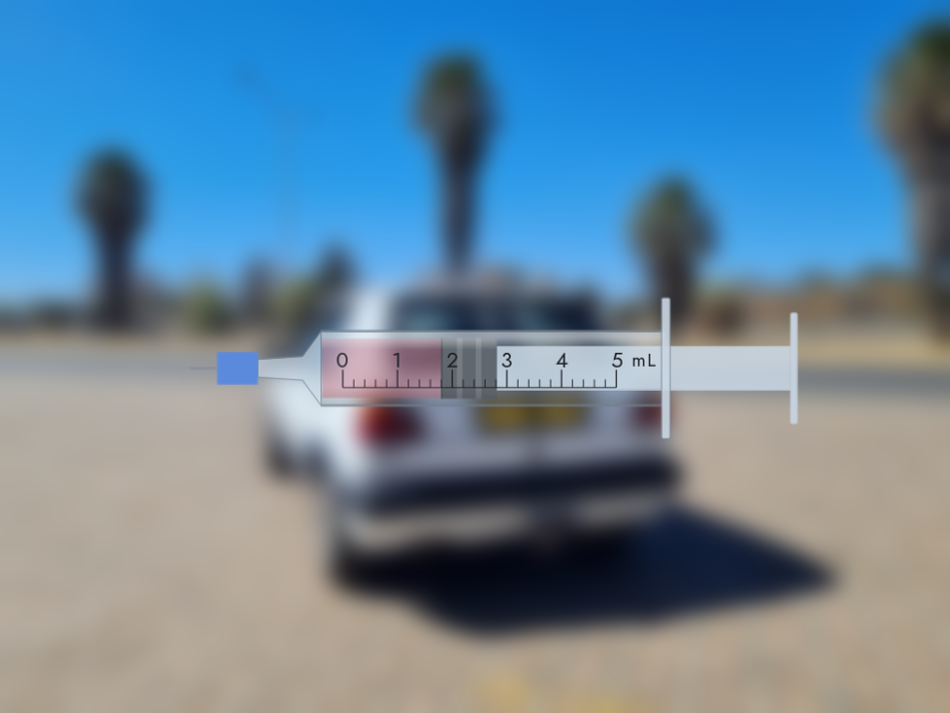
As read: **1.8** mL
